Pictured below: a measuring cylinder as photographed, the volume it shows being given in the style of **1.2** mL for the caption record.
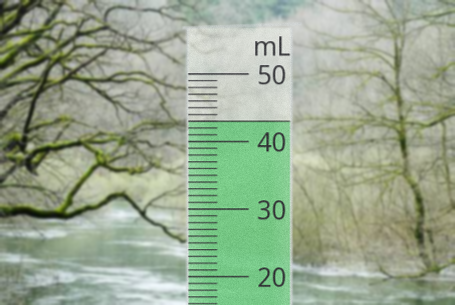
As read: **43** mL
